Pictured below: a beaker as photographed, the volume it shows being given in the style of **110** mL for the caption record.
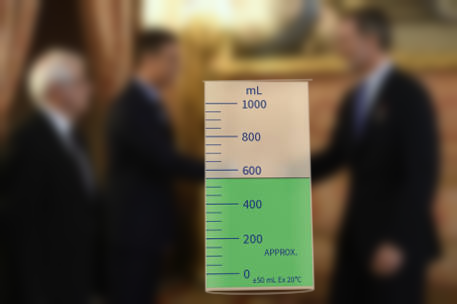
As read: **550** mL
